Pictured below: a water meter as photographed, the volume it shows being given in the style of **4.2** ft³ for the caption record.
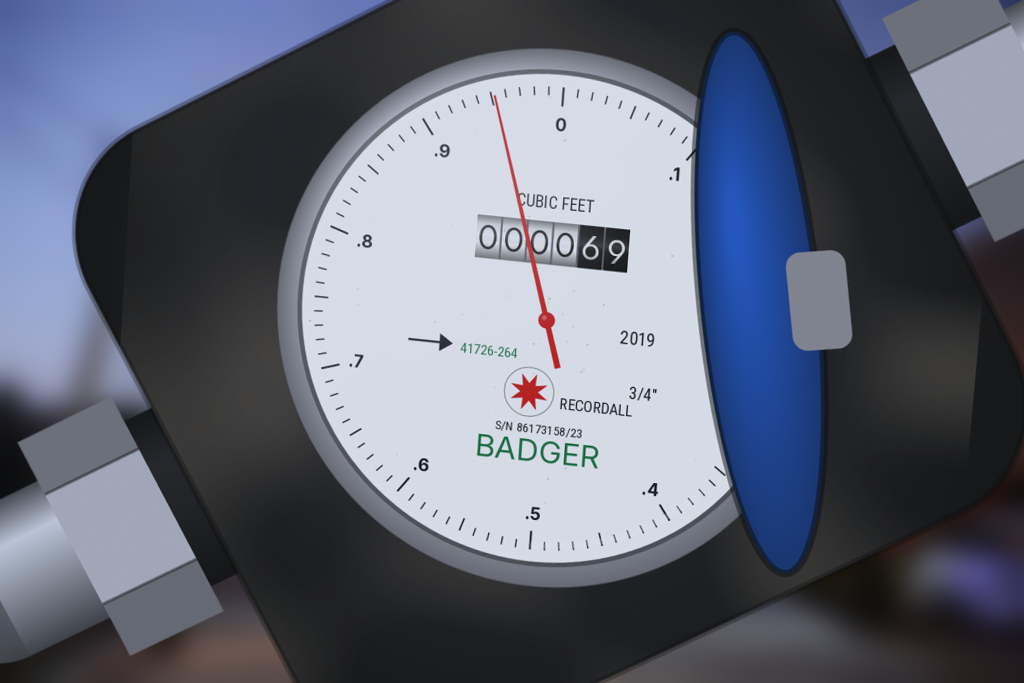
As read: **68.95** ft³
